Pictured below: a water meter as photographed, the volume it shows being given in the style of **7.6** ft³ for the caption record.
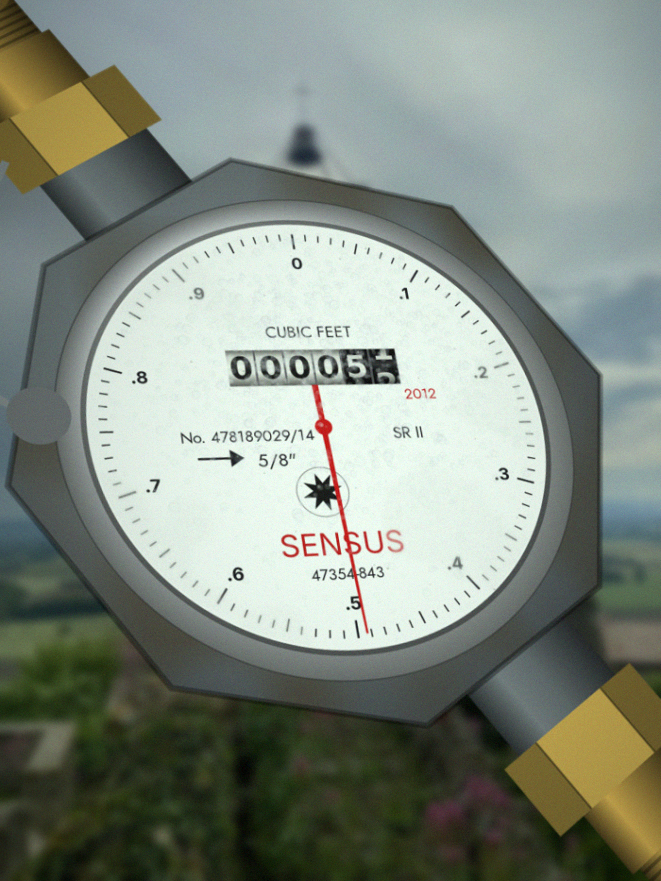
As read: **51.49** ft³
